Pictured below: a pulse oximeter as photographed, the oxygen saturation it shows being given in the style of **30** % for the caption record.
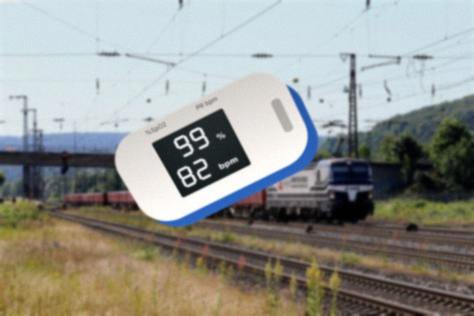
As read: **99** %
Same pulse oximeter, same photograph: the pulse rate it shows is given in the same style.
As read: **82** bpm
